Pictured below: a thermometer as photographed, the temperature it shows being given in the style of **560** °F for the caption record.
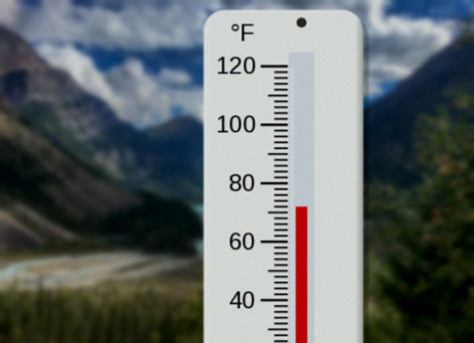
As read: **72** °F
